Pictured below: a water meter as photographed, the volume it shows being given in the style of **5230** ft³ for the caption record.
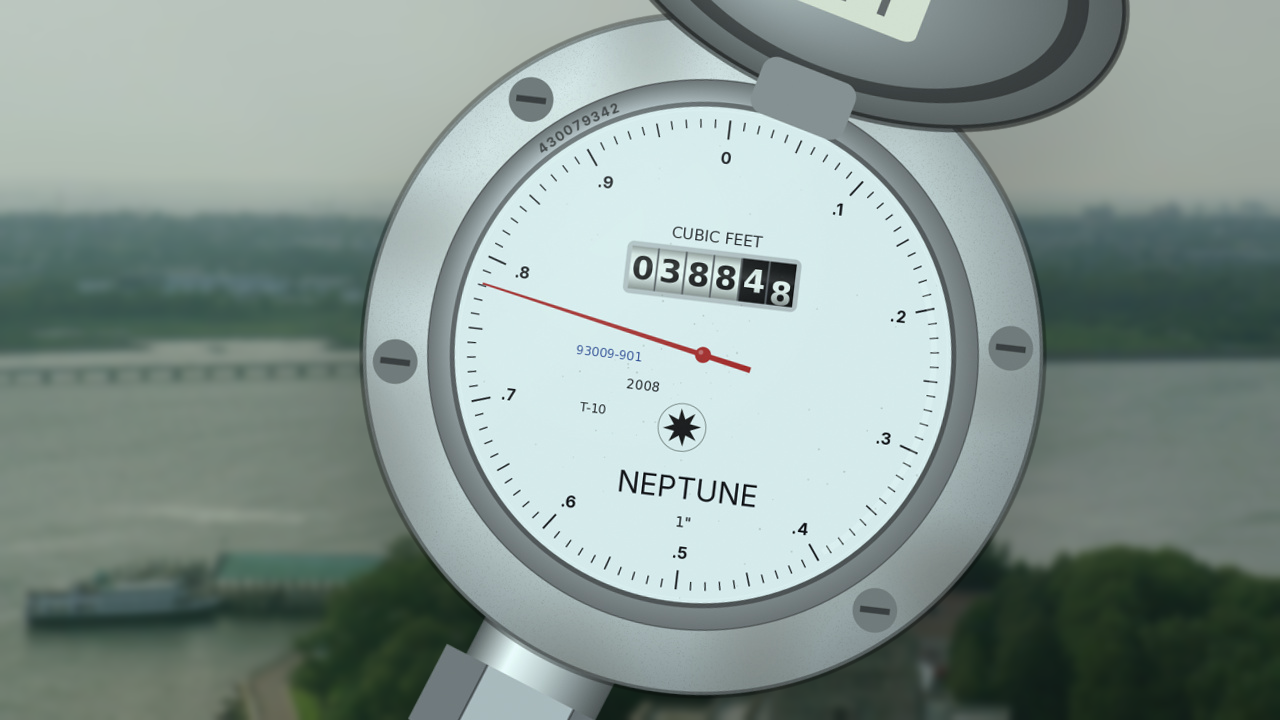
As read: **38847.78** ft³
